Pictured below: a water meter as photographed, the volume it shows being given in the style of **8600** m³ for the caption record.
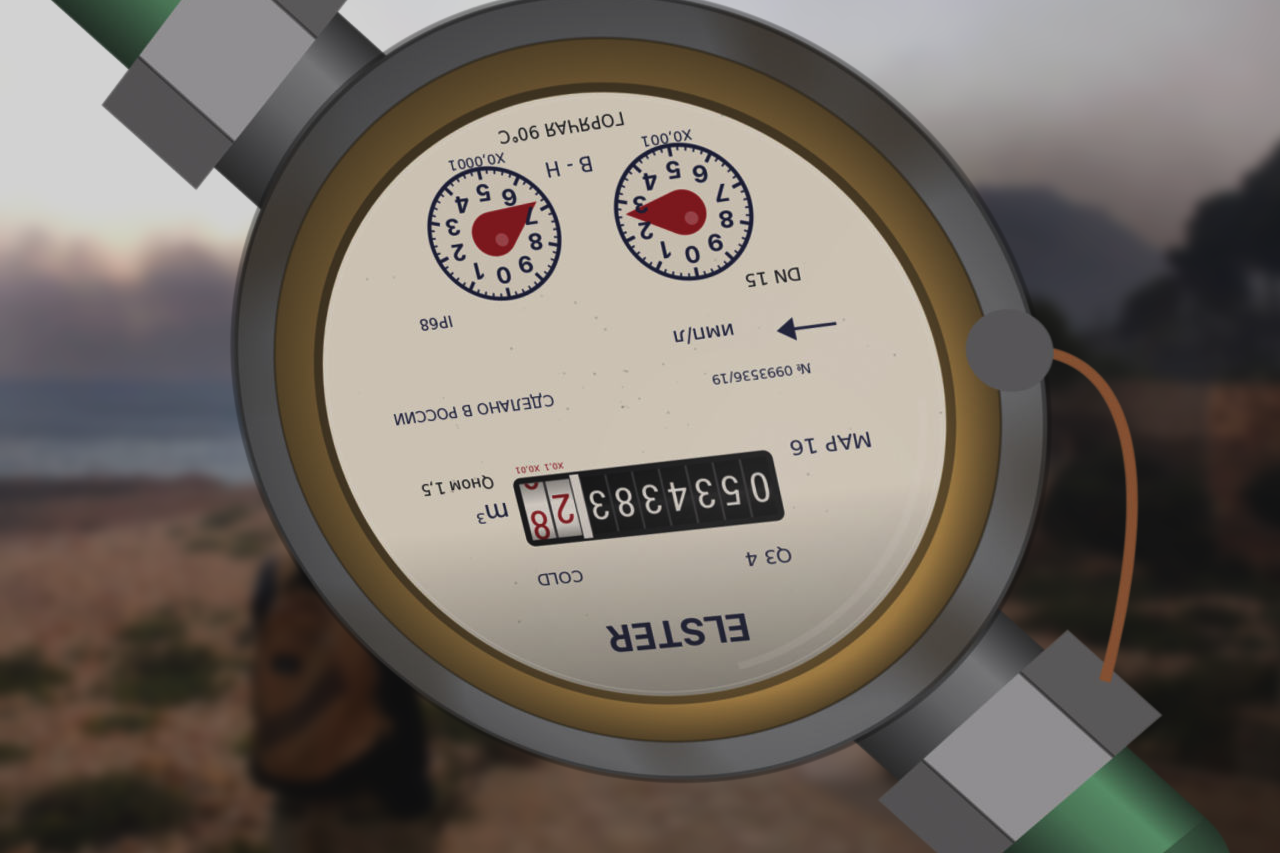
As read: **534383.2826** m³
